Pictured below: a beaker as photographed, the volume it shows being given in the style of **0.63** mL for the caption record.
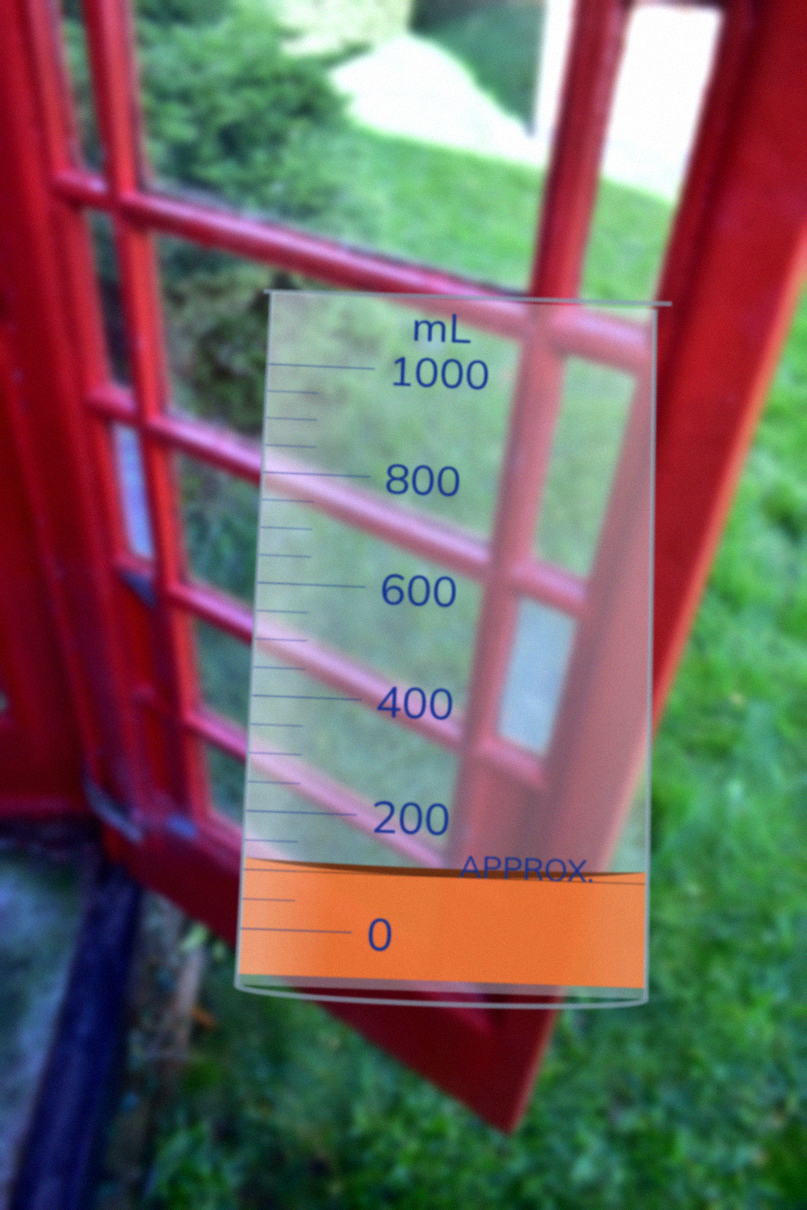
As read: **100** mL
